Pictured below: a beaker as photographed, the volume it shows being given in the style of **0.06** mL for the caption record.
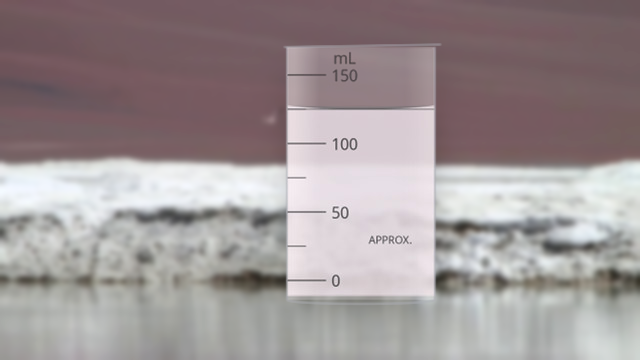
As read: **125** mL
